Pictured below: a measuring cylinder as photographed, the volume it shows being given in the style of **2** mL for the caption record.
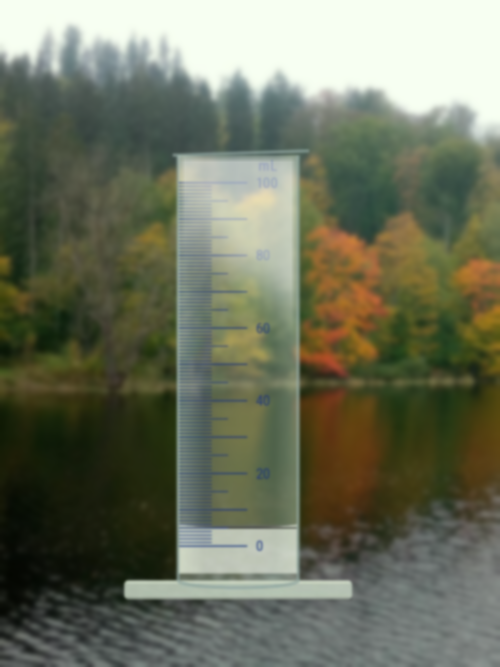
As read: **5** mL
